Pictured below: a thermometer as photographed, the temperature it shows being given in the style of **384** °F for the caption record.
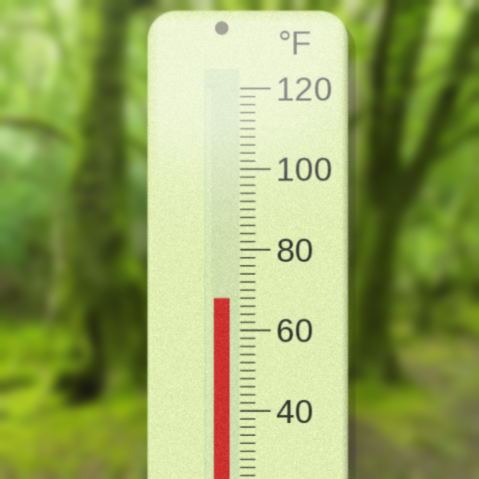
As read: **68** °F
